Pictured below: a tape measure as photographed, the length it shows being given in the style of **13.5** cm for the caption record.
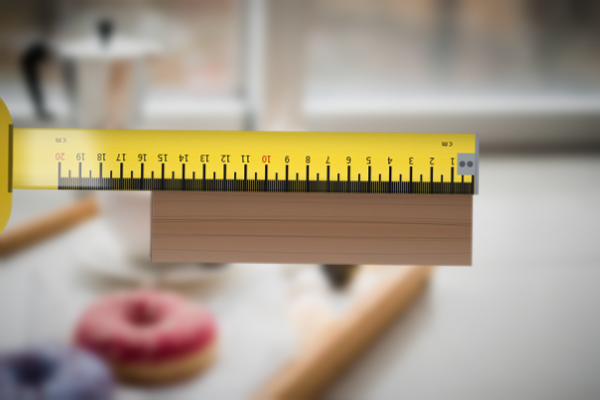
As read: **15.5** cm
